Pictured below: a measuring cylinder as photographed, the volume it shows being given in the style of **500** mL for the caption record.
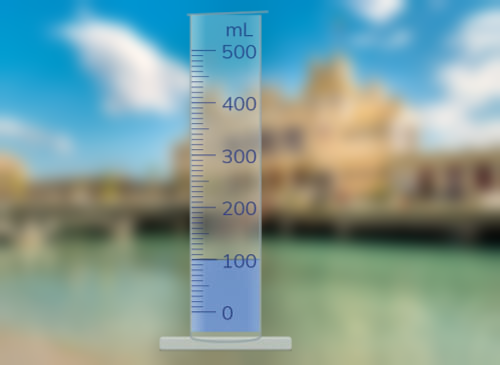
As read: **100** mL
